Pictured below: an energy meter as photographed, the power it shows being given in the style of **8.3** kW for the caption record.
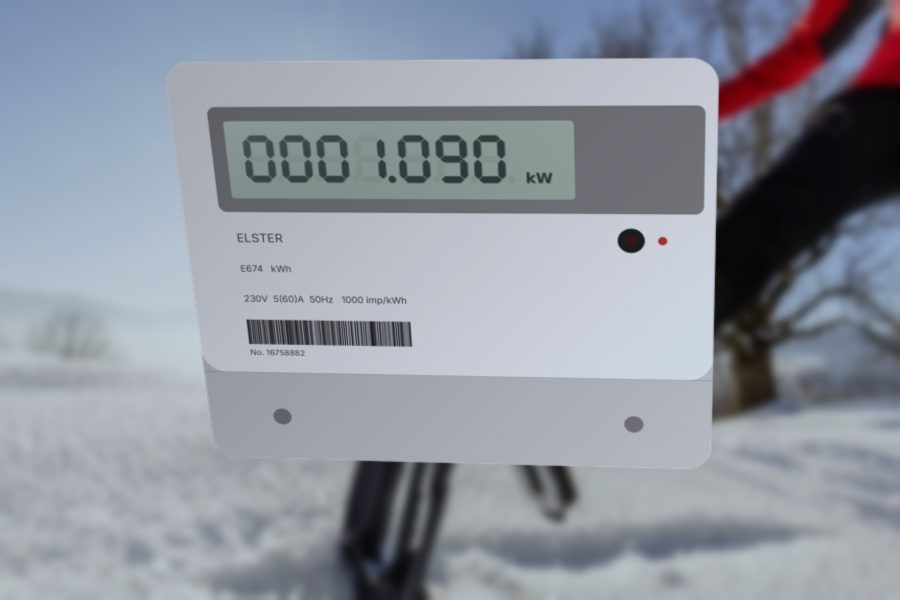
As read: **1.090** kW
